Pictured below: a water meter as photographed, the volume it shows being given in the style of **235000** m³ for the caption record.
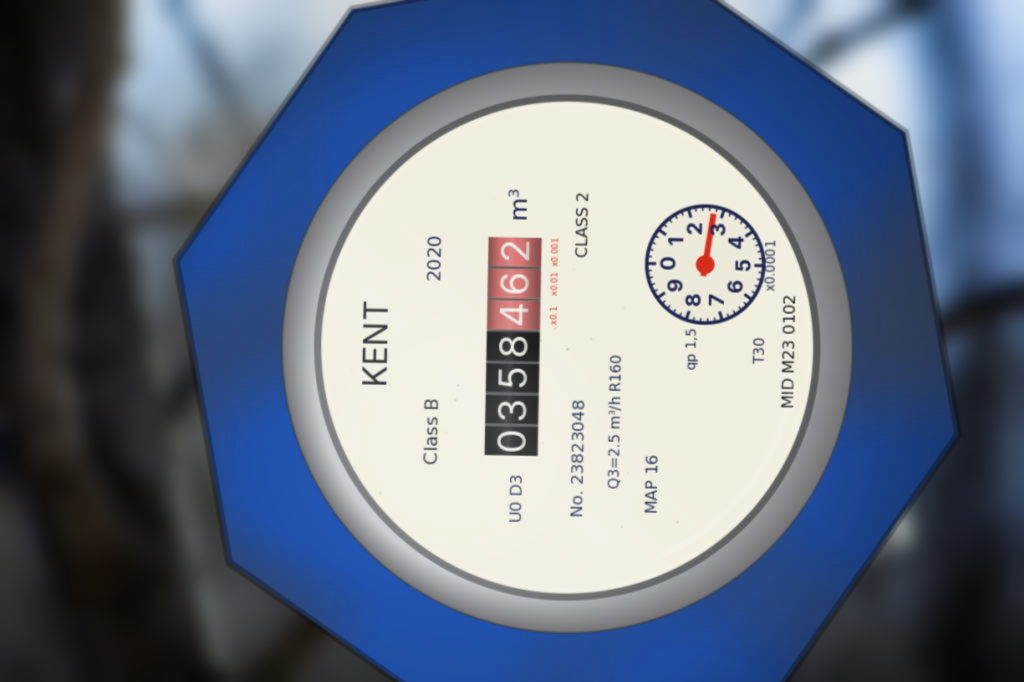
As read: **358.4622** m³
